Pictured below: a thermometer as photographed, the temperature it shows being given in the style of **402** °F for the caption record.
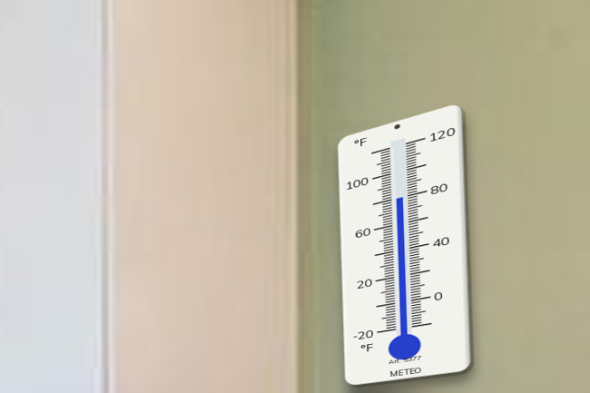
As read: **80** °F
